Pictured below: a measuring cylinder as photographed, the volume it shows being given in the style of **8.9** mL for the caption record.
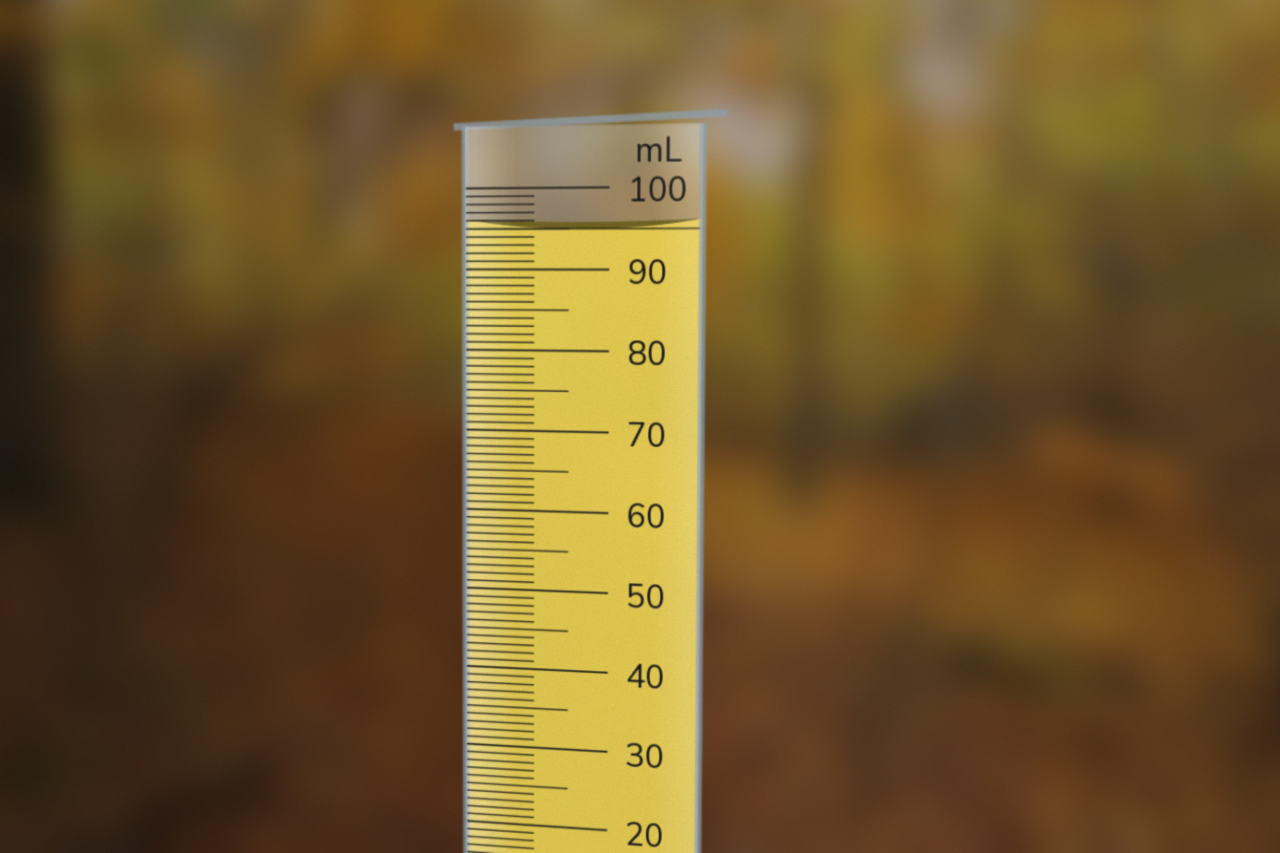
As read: **95** mL
